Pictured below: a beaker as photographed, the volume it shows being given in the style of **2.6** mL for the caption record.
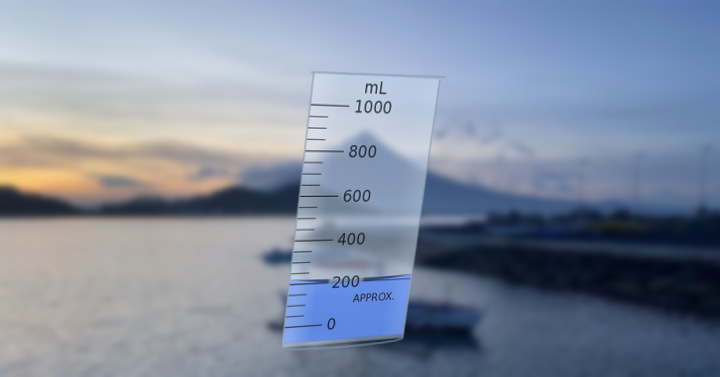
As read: **200** mL
